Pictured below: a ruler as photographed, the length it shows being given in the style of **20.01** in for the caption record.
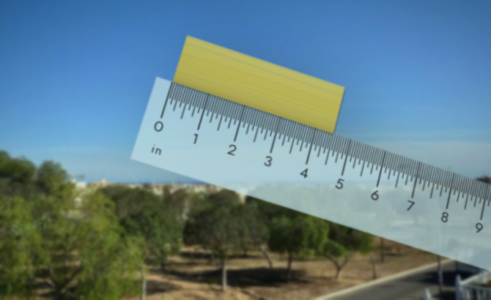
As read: **4.5** in
